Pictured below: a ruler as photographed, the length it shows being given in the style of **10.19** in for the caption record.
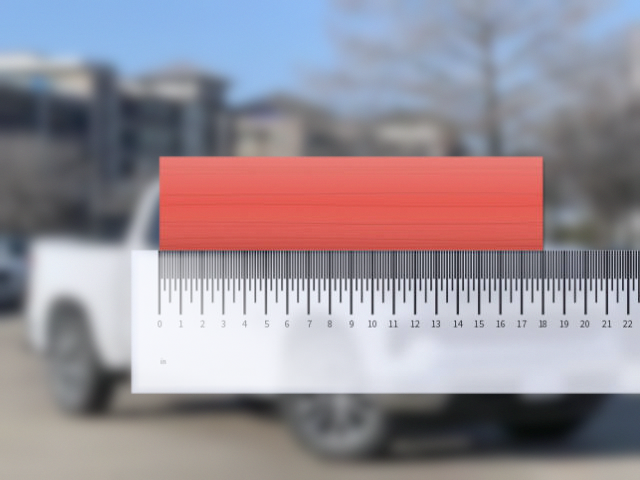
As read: **18** in
